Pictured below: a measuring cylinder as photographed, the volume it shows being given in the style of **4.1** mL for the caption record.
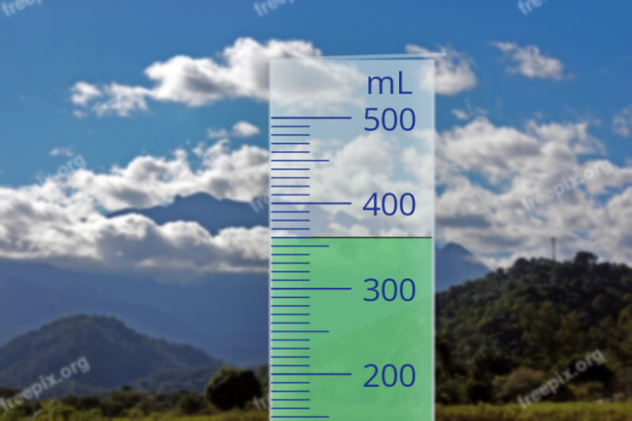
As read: **360** mL
